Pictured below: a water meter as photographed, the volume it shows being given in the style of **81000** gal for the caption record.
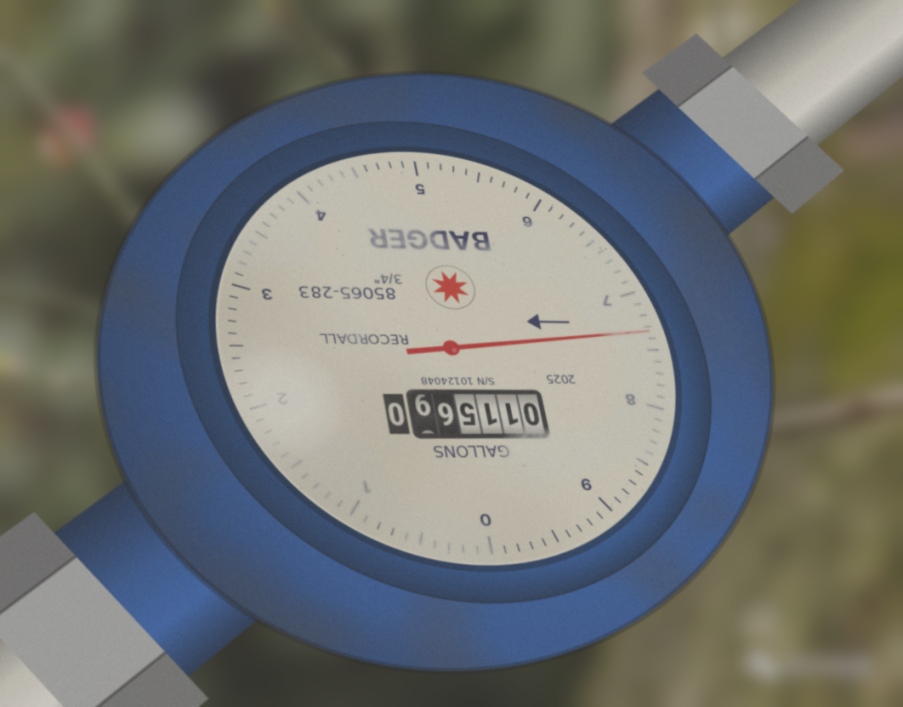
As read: **115687.3** gal
